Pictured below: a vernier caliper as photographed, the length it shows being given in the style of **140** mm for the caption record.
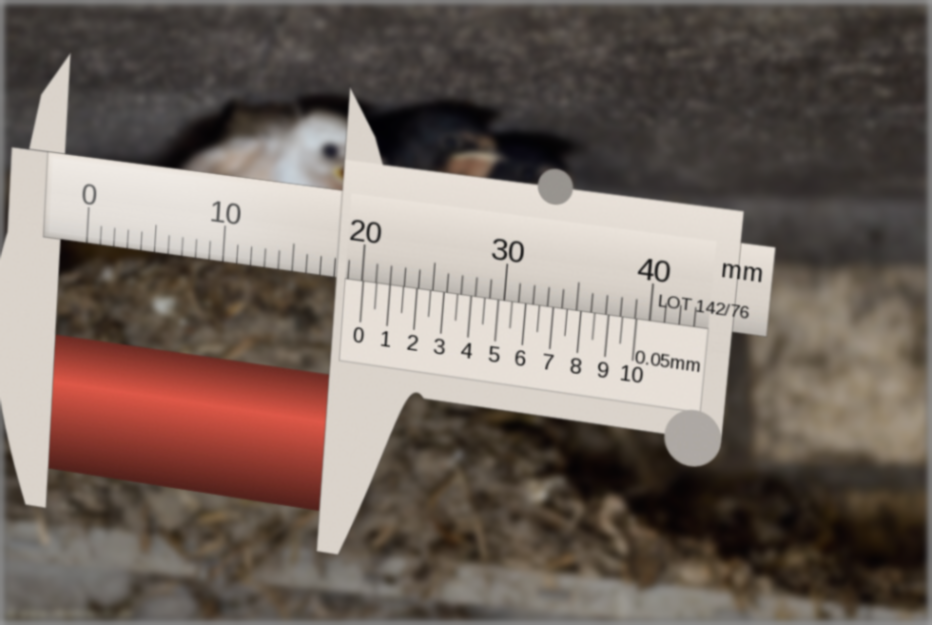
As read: **20.1** mm
